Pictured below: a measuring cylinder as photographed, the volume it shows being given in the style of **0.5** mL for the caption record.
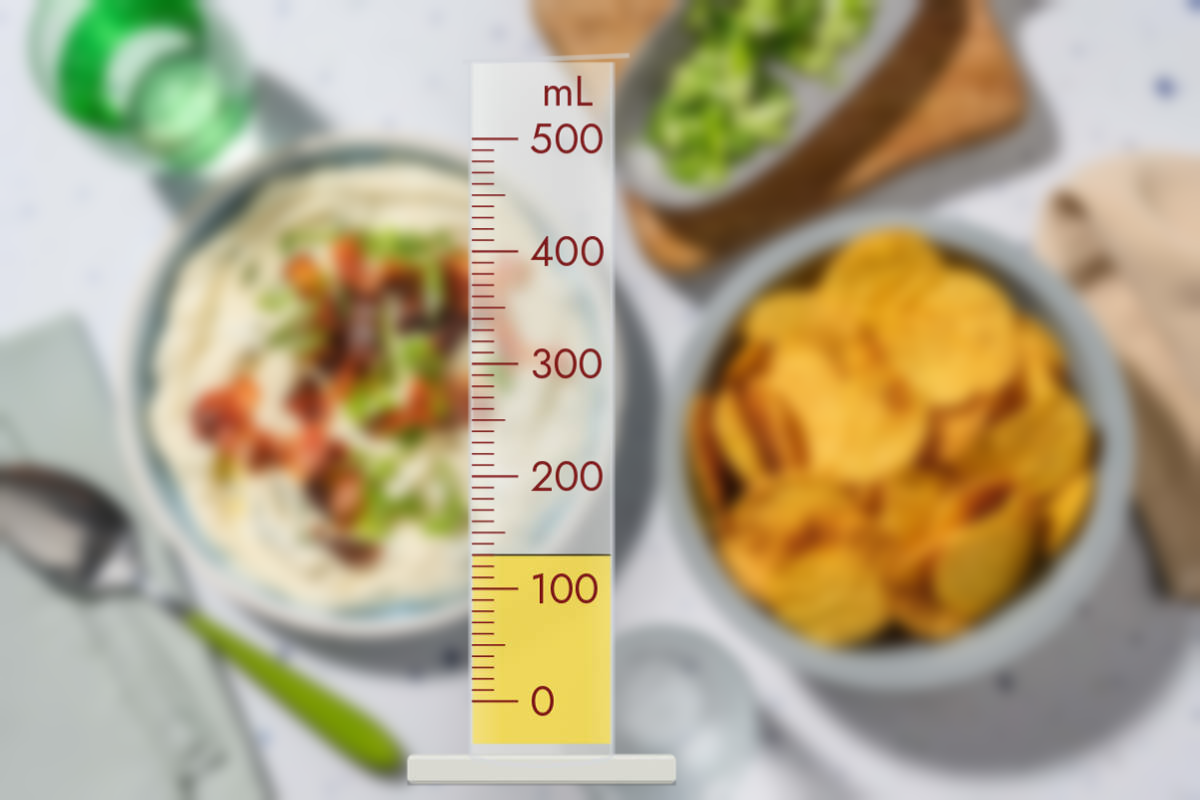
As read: **130** mL
